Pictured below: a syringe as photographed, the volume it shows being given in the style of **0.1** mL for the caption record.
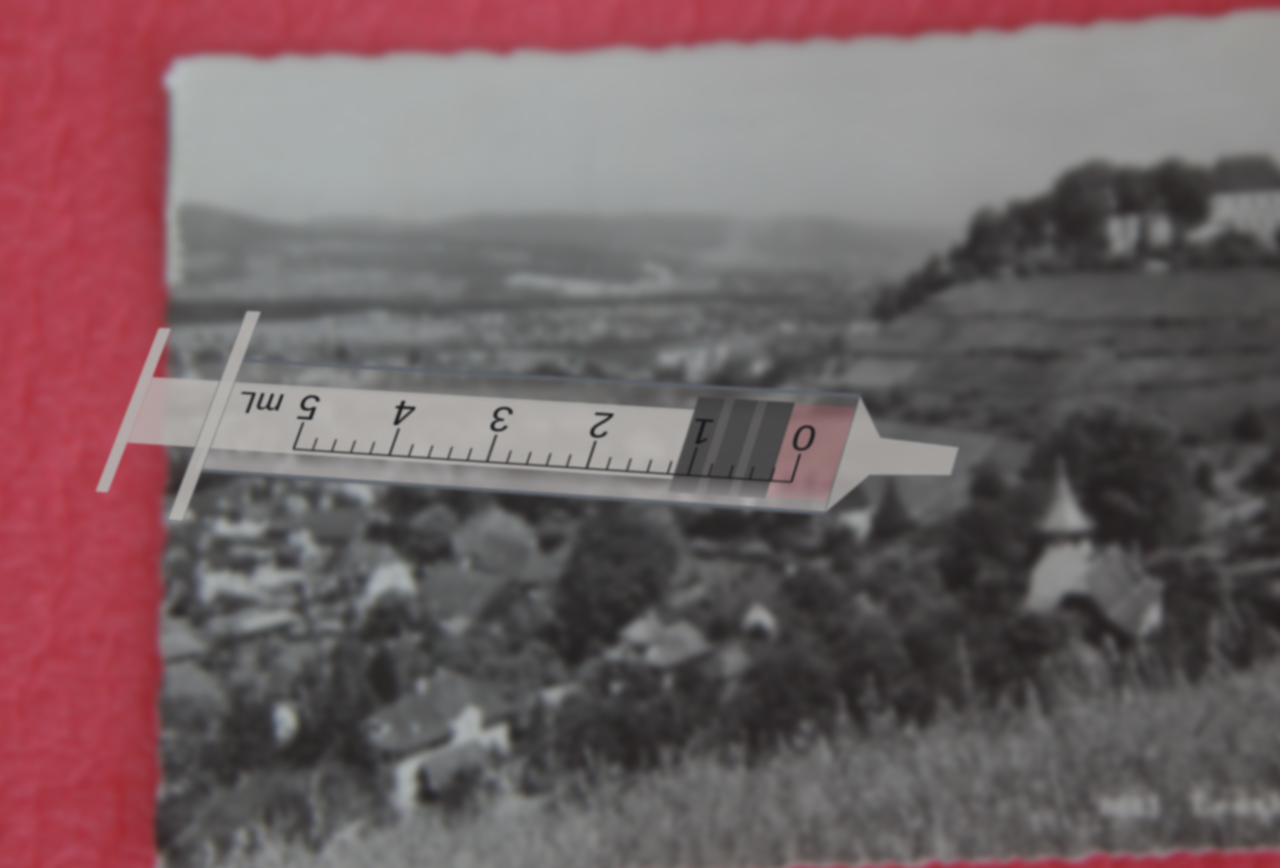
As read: **0.2** mL
